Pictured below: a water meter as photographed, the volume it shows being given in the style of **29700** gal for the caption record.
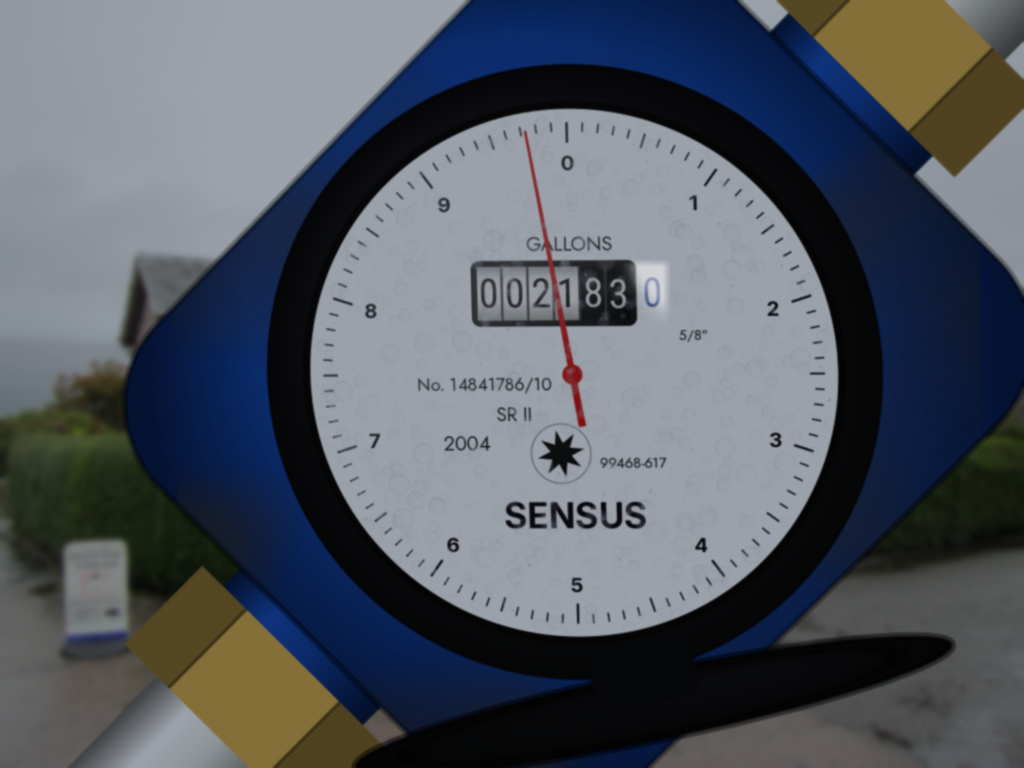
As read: **21829.7** gal
